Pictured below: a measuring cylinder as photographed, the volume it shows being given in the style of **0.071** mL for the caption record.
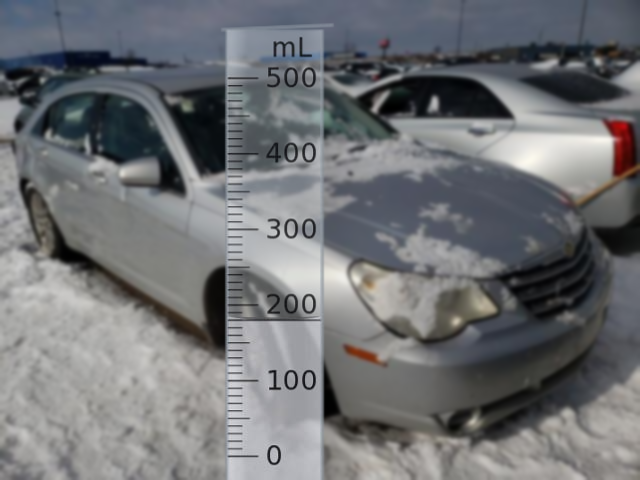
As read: **180** mL
